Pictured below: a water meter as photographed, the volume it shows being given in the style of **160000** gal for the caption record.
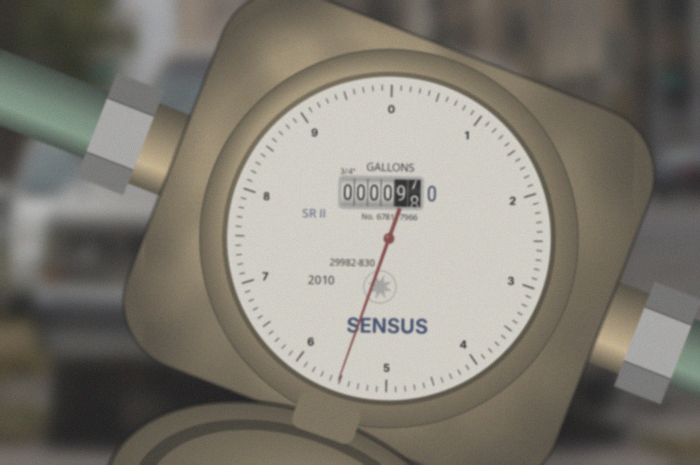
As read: **975.5** gal
